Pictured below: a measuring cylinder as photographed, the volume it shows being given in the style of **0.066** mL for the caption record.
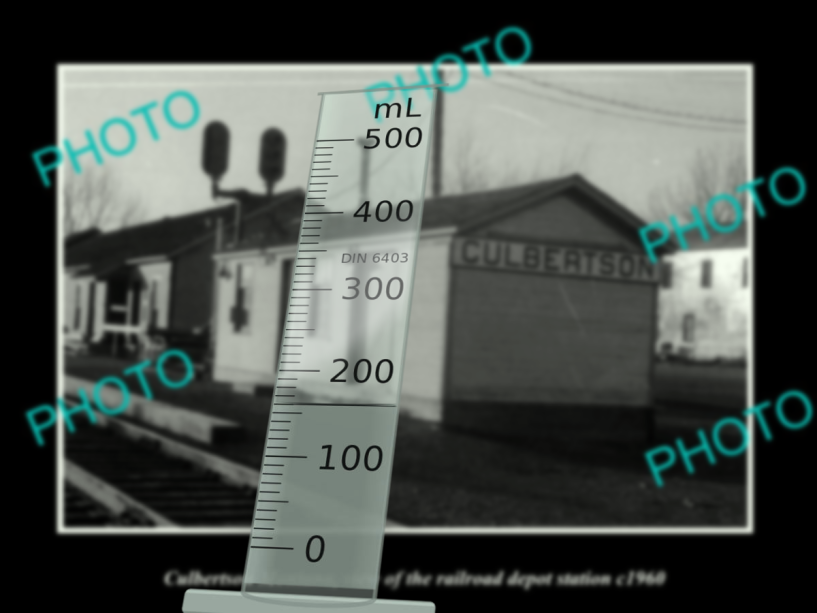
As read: **160** mL
